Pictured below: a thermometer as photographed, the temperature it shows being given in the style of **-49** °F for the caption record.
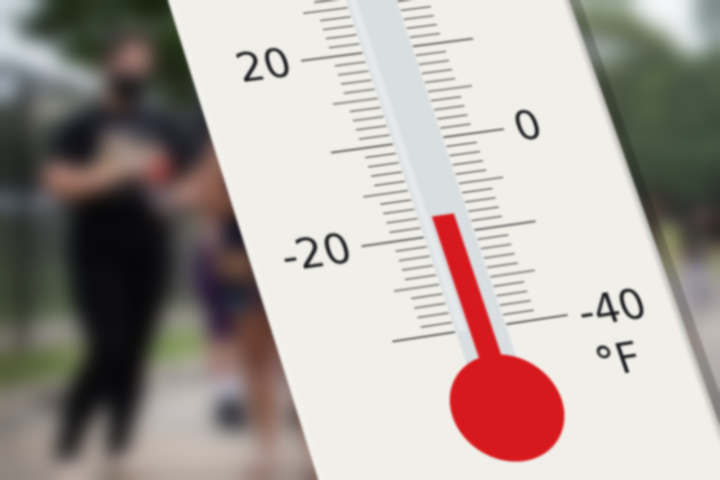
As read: **-16** °F
